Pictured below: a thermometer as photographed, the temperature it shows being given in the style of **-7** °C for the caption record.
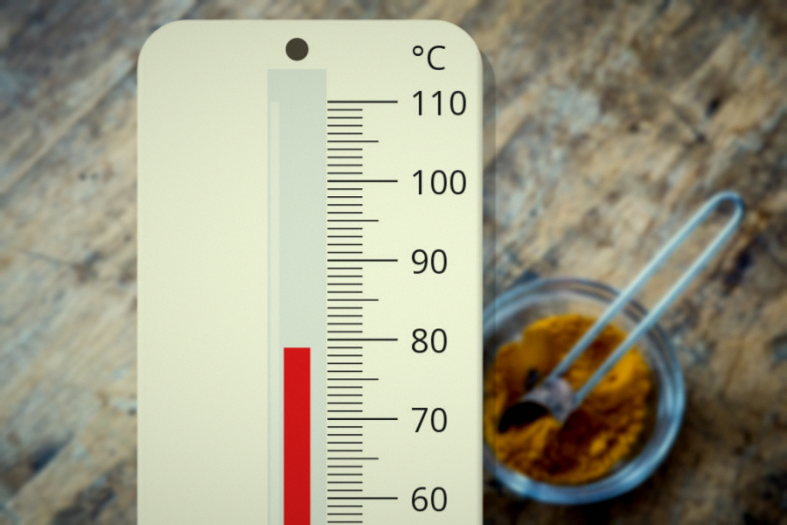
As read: **79** °C
